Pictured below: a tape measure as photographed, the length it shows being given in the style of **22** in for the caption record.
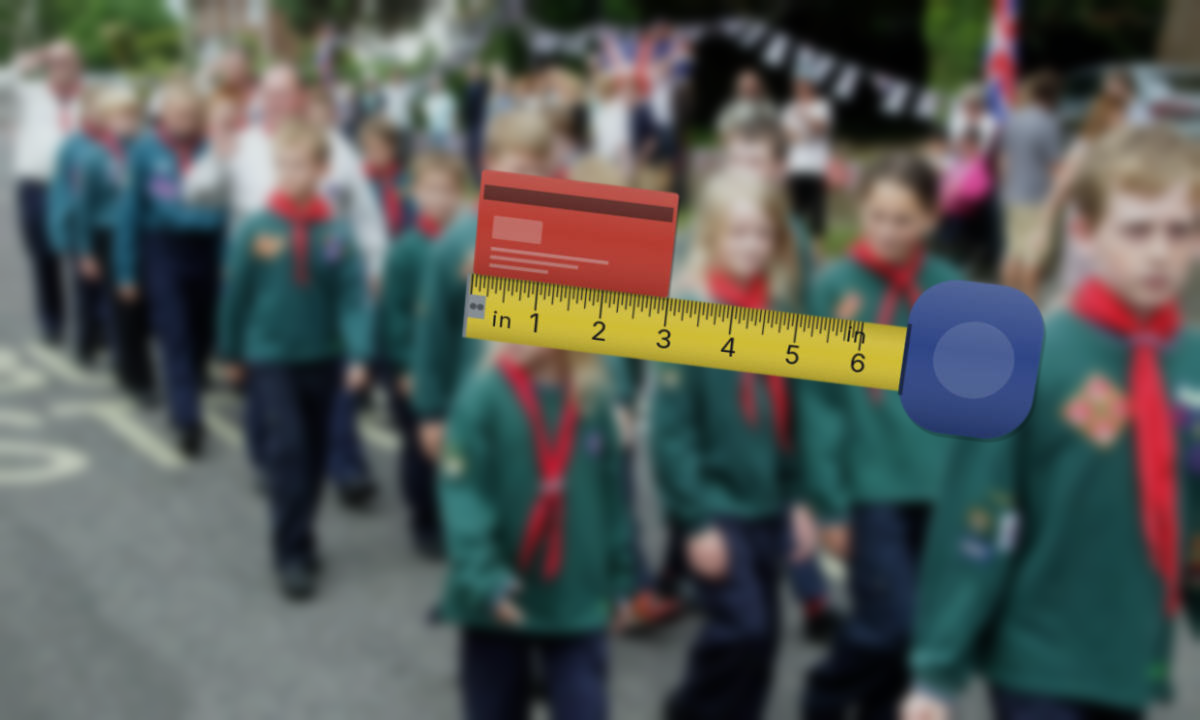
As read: **3** in
